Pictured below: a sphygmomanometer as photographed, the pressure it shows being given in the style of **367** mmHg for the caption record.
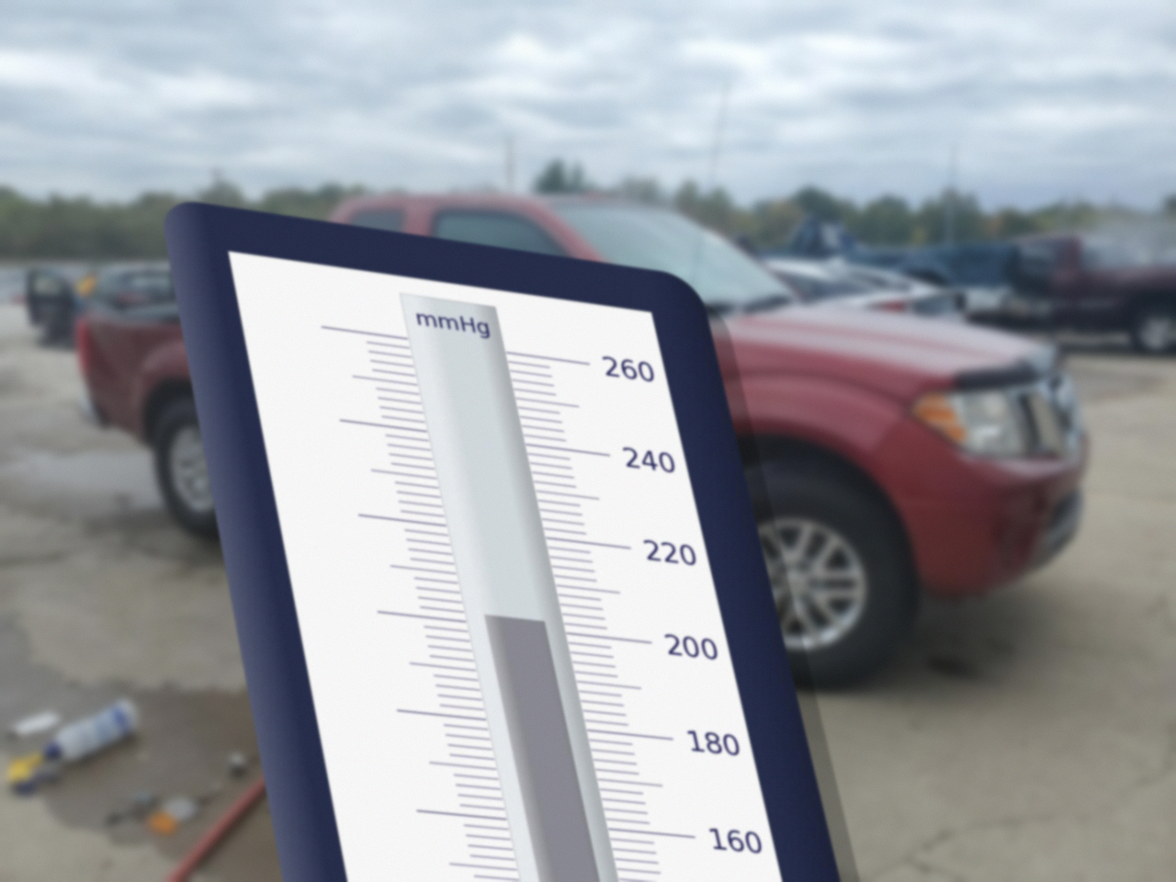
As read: **202** mmHg
